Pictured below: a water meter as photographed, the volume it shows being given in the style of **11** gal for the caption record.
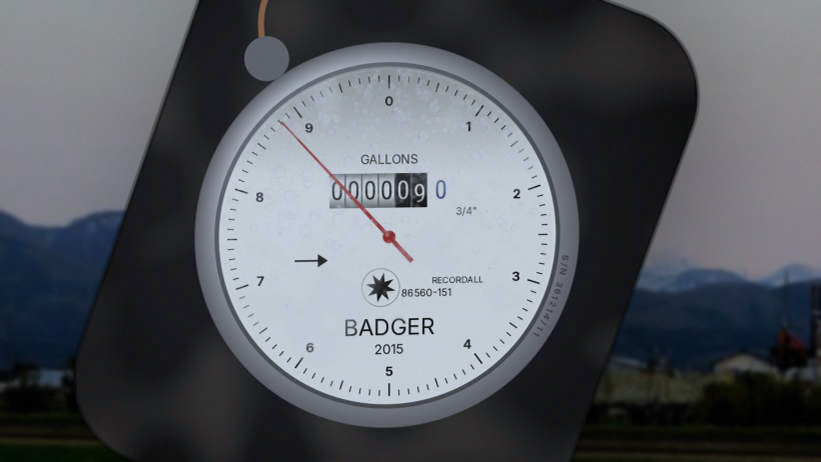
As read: **88.8** gal
